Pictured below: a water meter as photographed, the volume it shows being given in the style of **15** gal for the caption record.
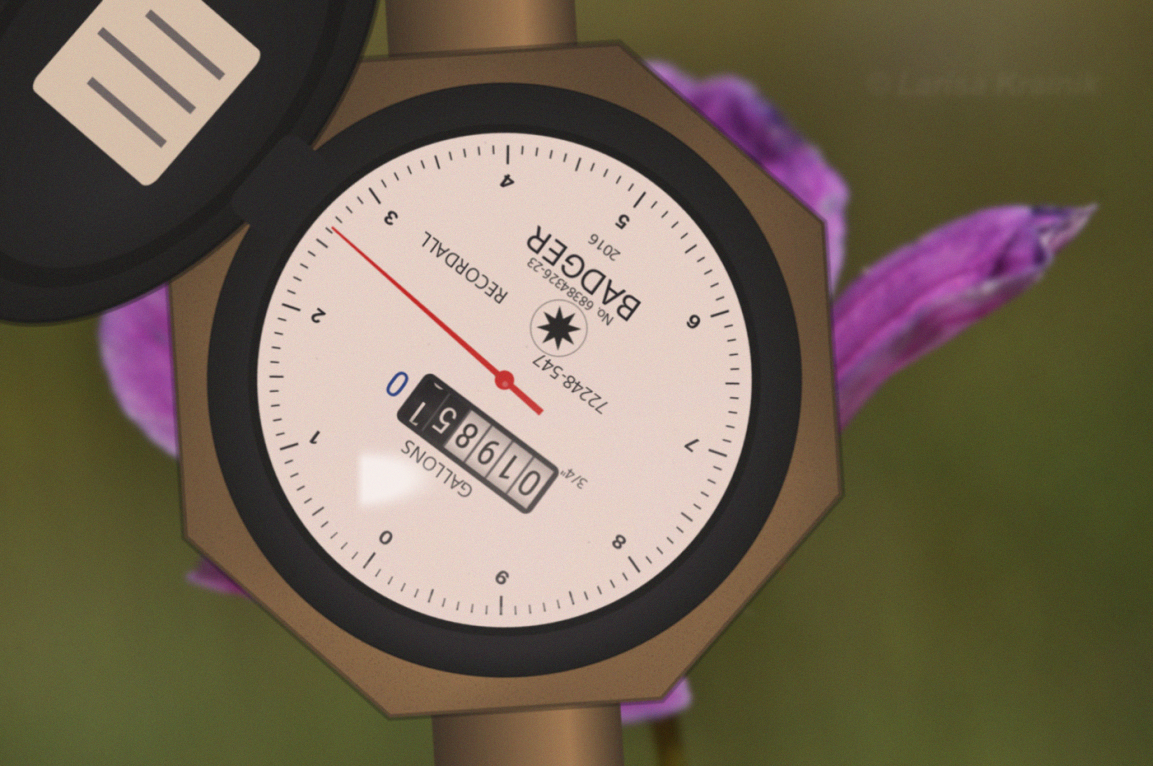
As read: **198512.6** gal
